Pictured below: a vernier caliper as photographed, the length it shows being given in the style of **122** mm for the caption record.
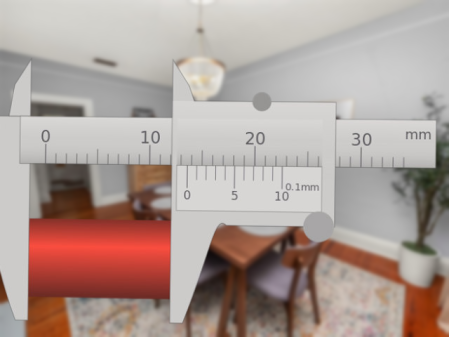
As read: **13.6** mm
